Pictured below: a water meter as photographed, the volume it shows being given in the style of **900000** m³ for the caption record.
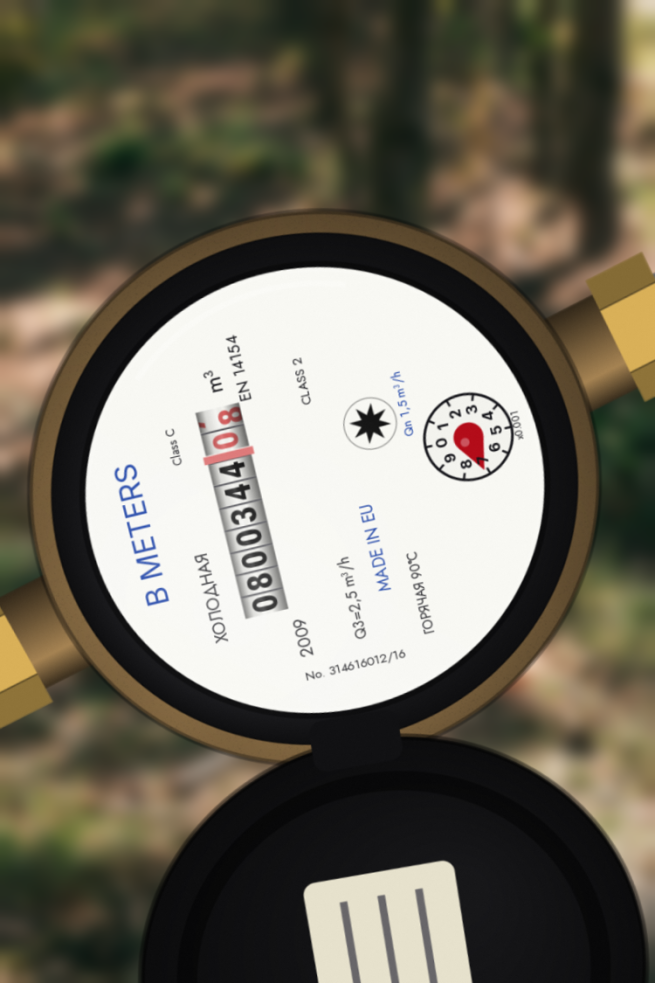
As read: **800344.077** m³
